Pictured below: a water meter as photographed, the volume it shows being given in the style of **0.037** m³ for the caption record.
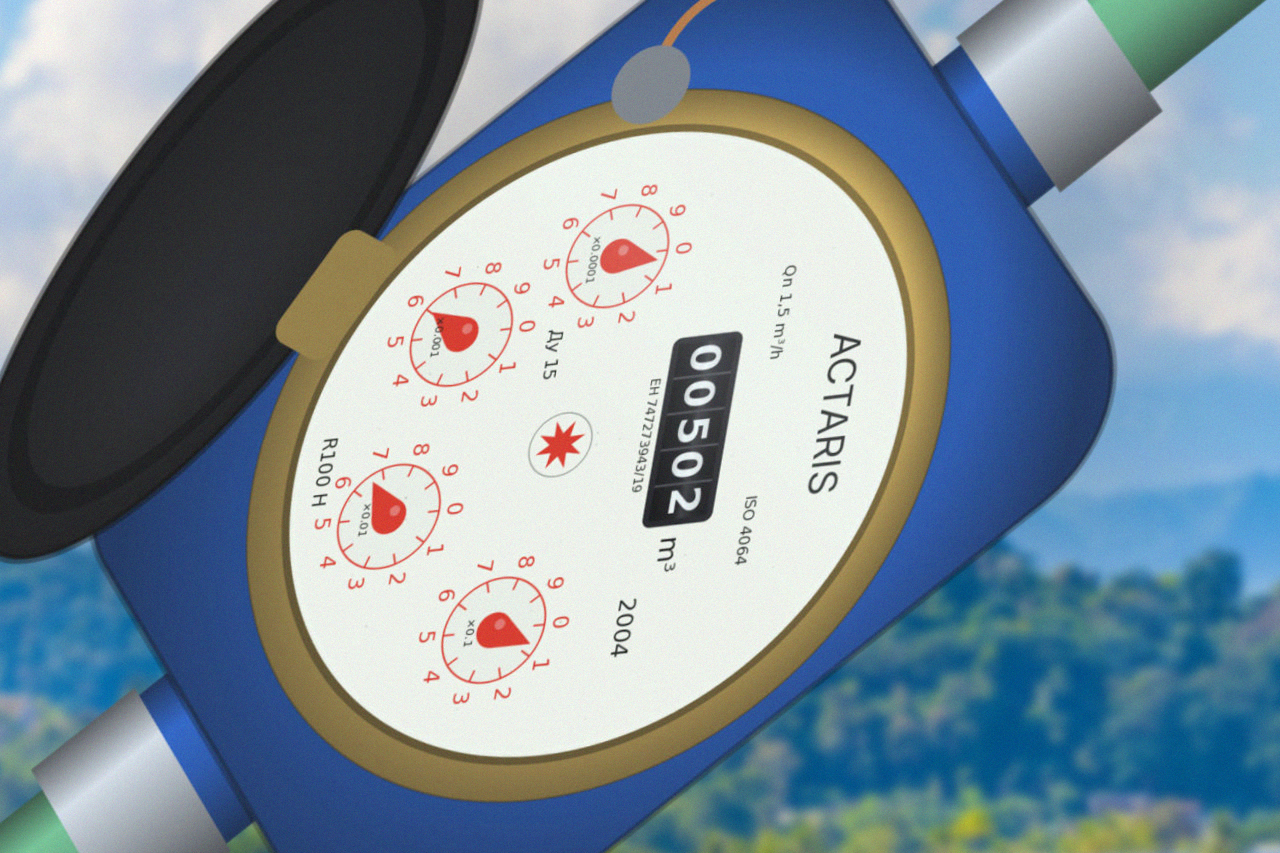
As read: **502.0660** m³
